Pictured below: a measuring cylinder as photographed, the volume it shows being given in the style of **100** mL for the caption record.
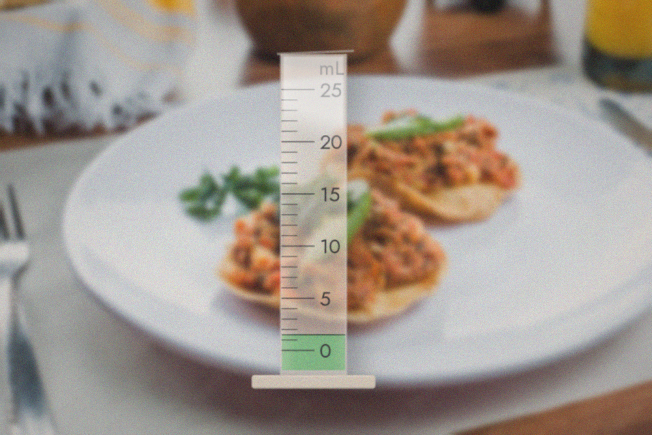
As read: **1.5** mL
